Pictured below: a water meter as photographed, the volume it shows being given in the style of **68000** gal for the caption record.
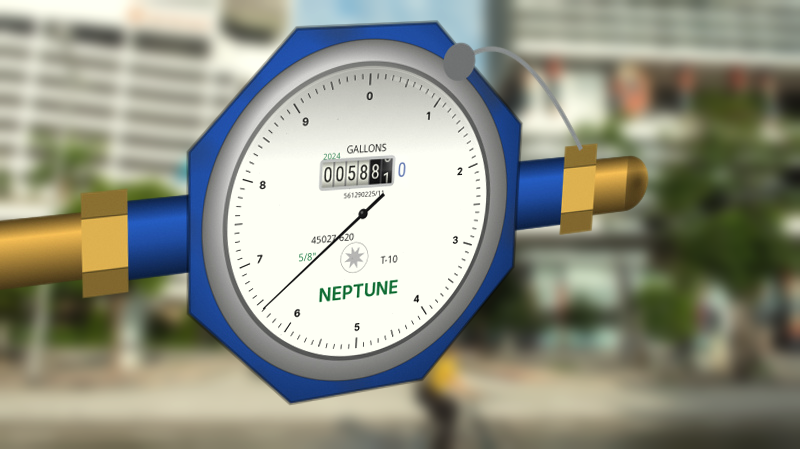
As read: **58806.4** gal
